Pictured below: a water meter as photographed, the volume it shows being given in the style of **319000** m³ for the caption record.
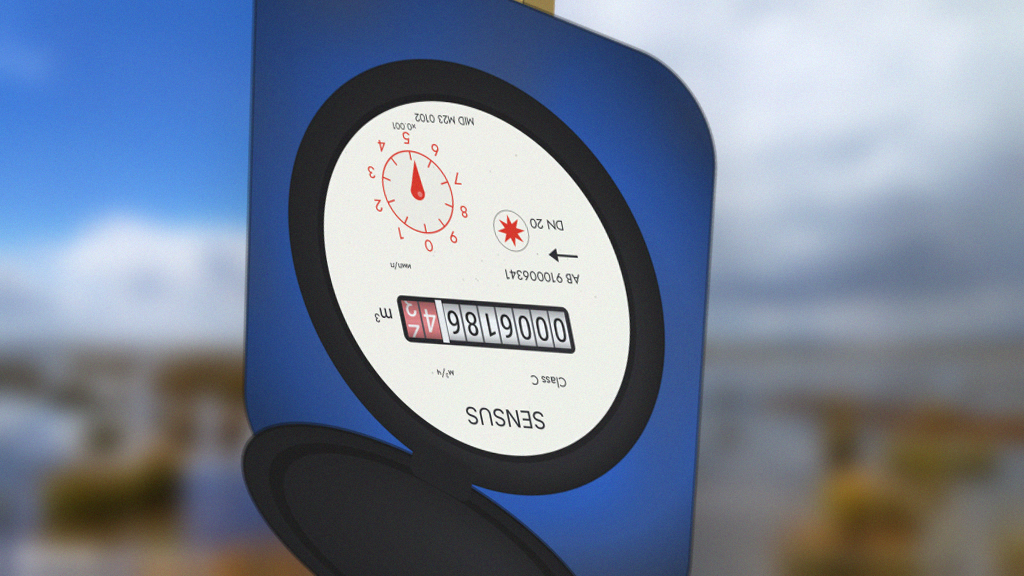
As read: **6186.425** m³
